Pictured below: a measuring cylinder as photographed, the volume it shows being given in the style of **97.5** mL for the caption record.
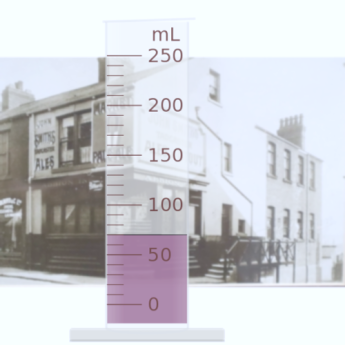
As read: **70** mL
